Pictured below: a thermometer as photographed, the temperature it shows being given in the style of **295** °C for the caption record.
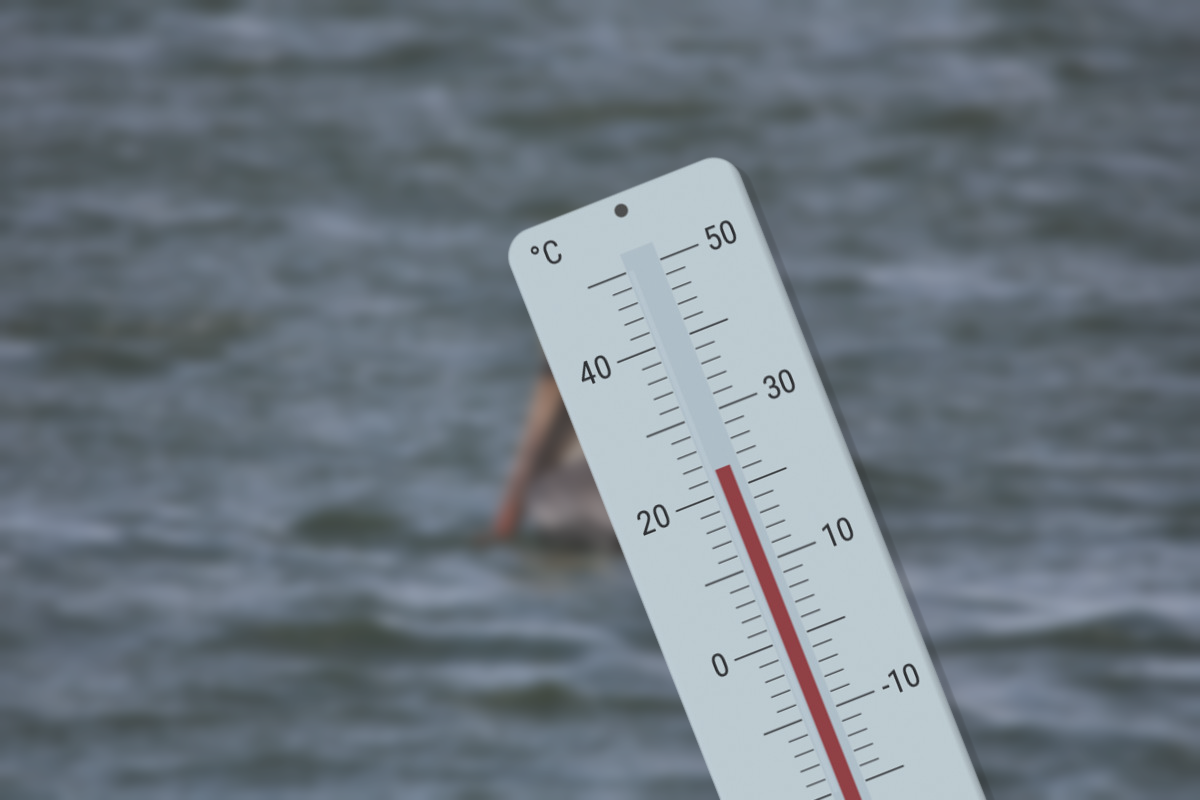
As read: **23** °C
